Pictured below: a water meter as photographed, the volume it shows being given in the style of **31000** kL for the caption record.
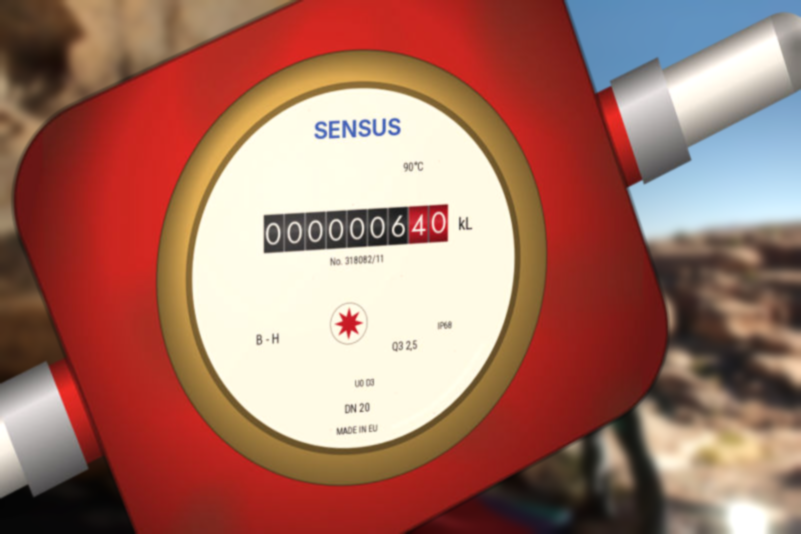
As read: **6.40** kL
